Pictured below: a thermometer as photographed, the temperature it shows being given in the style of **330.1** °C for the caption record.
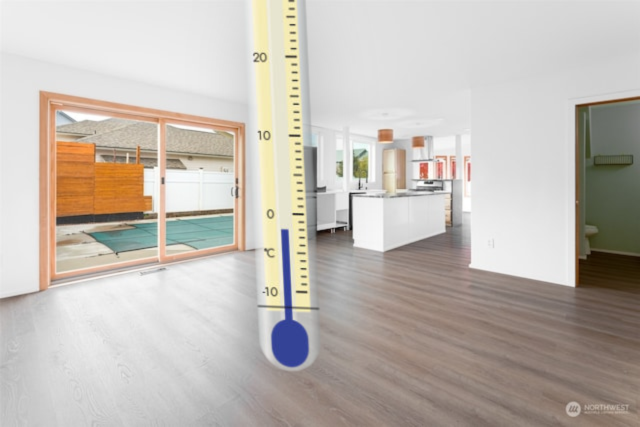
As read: **-2** °C
